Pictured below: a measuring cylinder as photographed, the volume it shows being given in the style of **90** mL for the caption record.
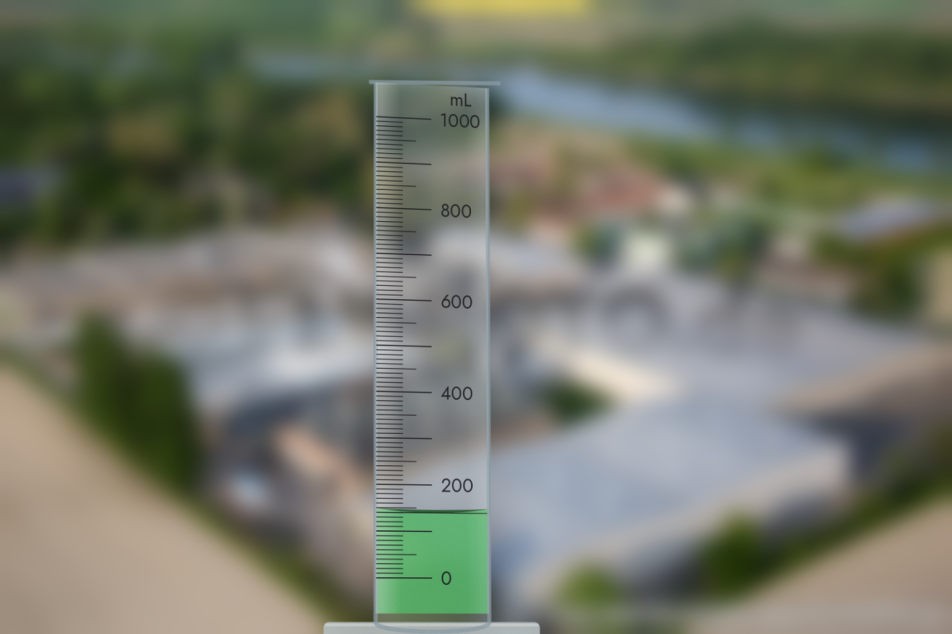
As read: **140** mL
